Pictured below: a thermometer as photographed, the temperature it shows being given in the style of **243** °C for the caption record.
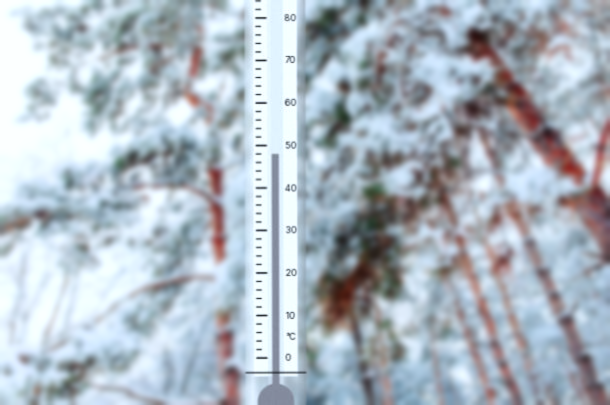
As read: **48** °C
